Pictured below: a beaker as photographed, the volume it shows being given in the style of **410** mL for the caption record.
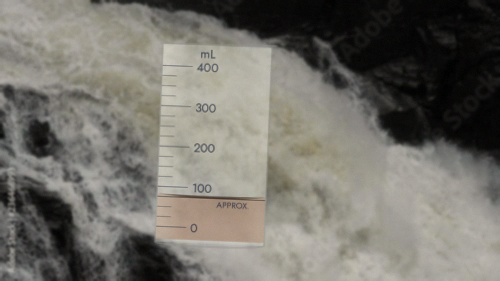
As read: **75** mL
